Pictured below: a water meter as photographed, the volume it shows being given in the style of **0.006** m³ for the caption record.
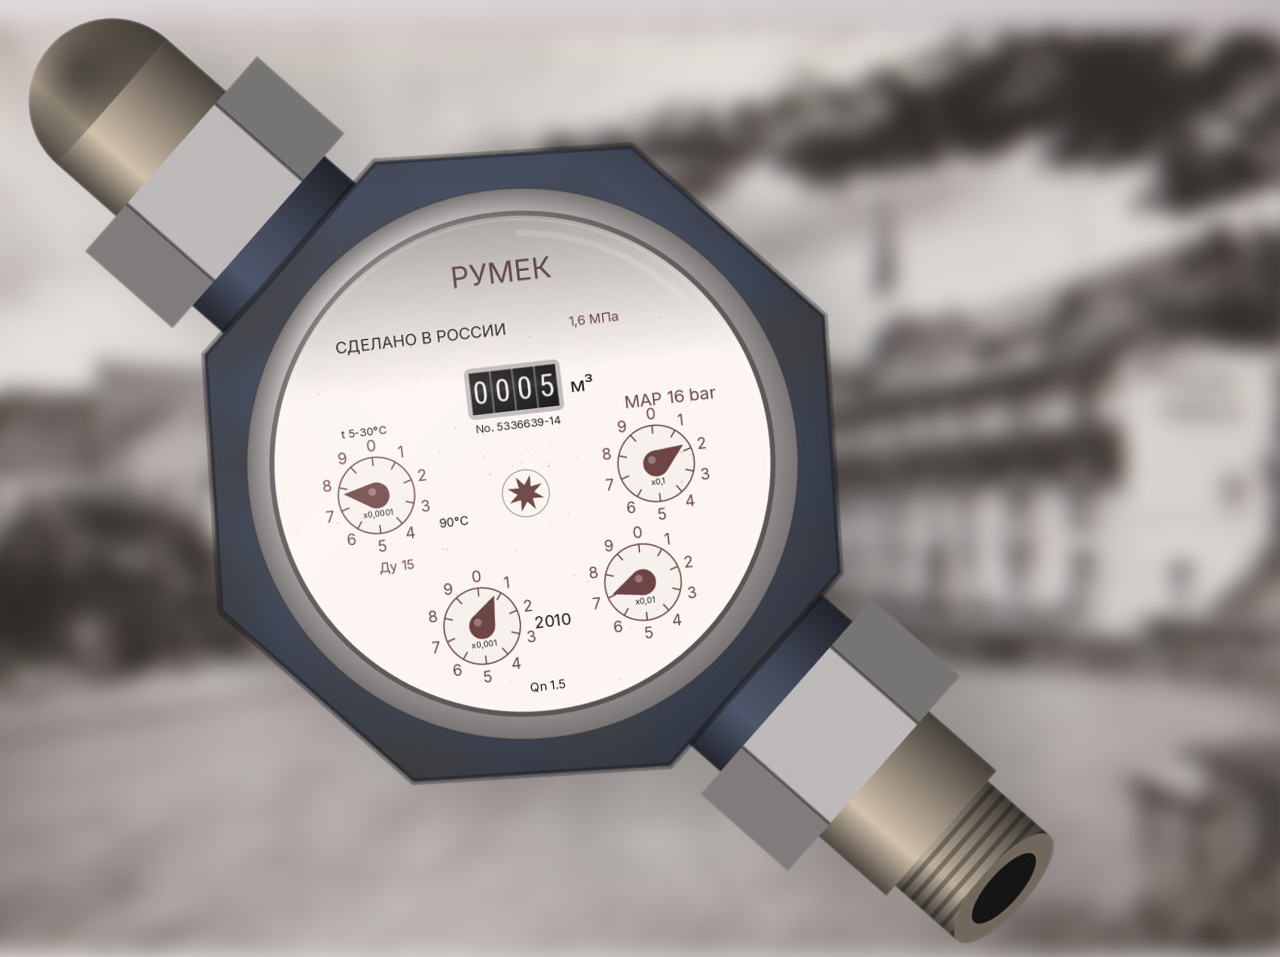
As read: **5.1707** m³
